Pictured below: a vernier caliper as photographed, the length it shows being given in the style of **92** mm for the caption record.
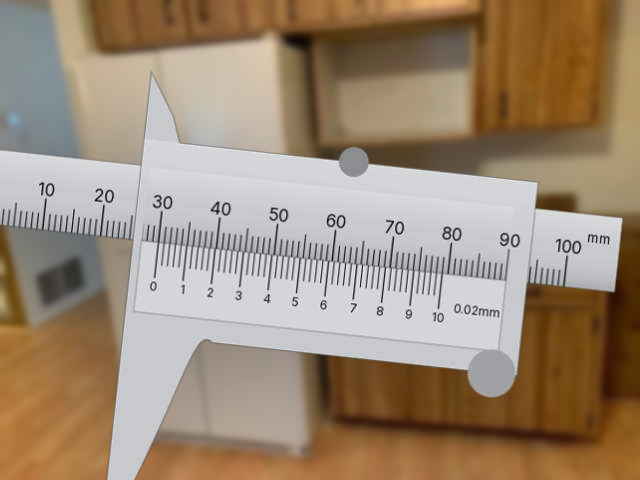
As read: **30.0** mm
